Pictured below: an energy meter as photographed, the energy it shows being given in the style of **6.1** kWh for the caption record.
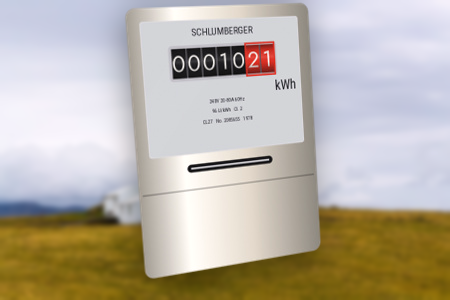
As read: **10.21** kWh
